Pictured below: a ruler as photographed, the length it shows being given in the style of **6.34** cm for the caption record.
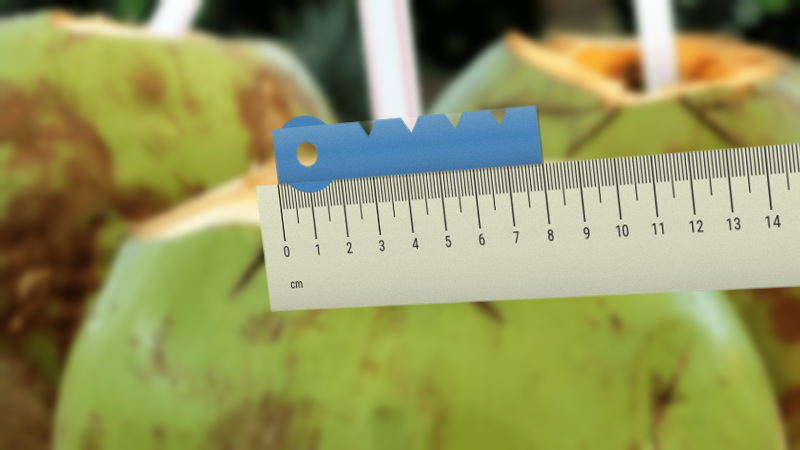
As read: **8** cm
